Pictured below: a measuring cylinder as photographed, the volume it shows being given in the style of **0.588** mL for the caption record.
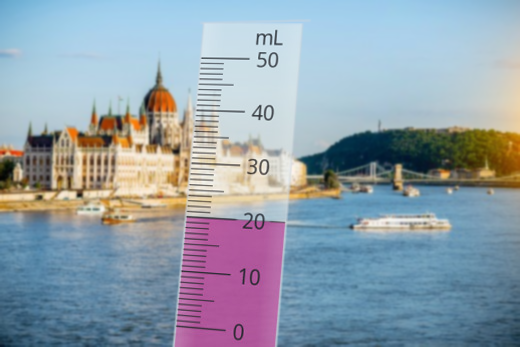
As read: **20** mL
